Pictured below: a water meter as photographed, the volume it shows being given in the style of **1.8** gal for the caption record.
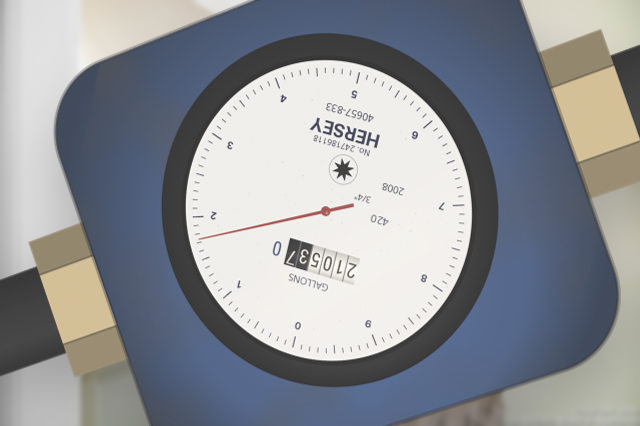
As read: **2105371.7** gal
